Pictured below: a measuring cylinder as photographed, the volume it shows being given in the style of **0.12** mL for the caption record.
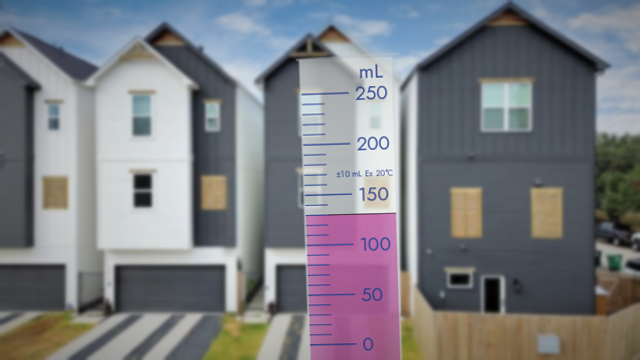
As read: **130** mL
